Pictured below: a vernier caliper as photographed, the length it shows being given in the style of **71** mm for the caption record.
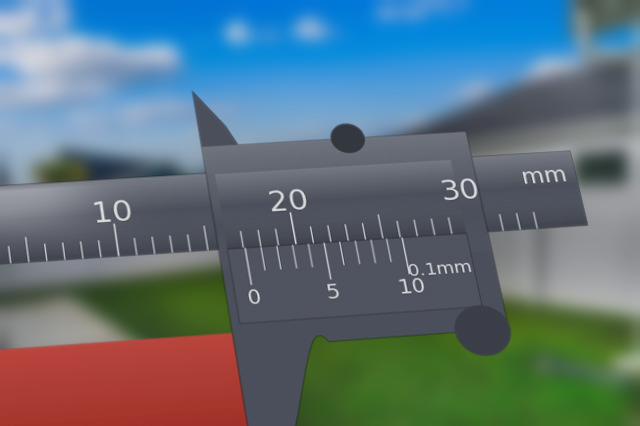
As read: **17.1** mm
